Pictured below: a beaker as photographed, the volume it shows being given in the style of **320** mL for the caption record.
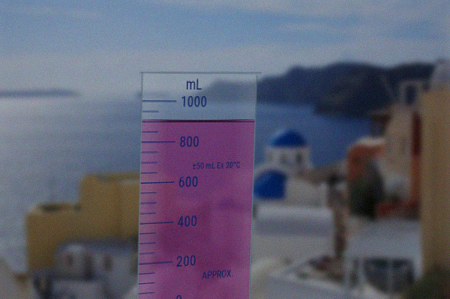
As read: **900** mL
